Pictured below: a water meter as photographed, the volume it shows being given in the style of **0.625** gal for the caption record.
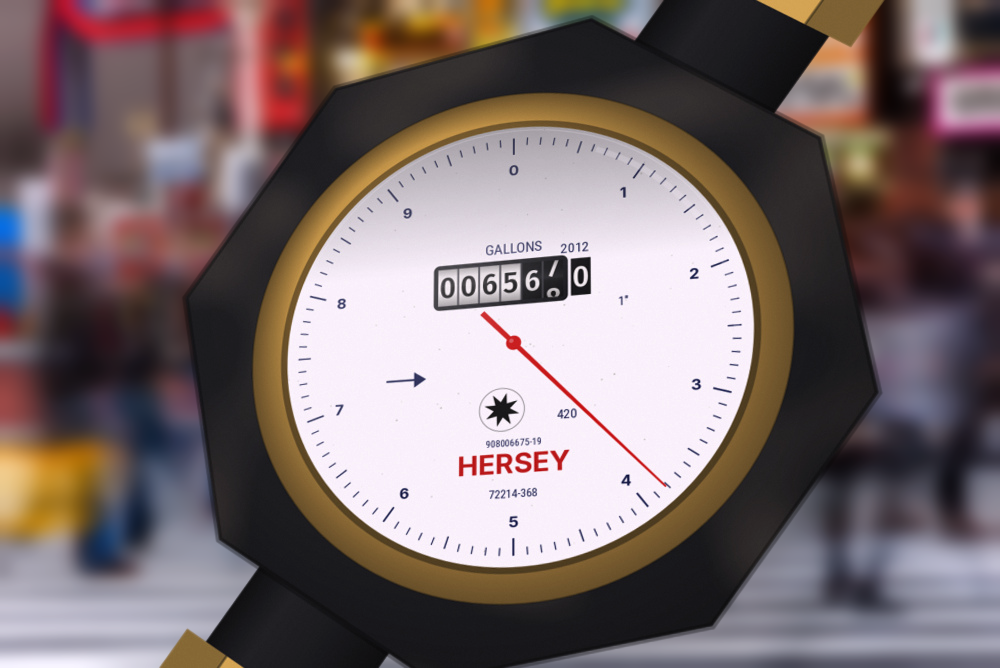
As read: **65673.8** gal
